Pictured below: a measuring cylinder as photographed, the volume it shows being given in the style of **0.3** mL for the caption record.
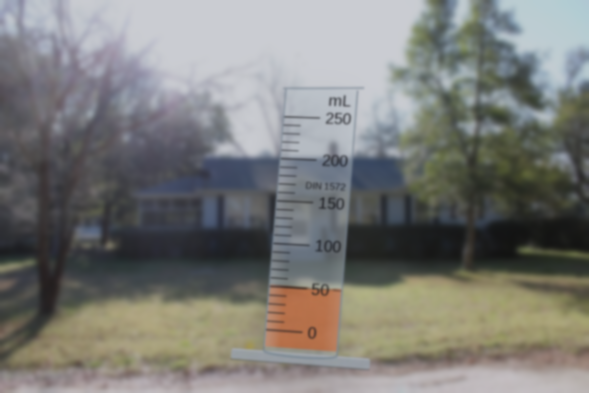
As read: **50** mL
